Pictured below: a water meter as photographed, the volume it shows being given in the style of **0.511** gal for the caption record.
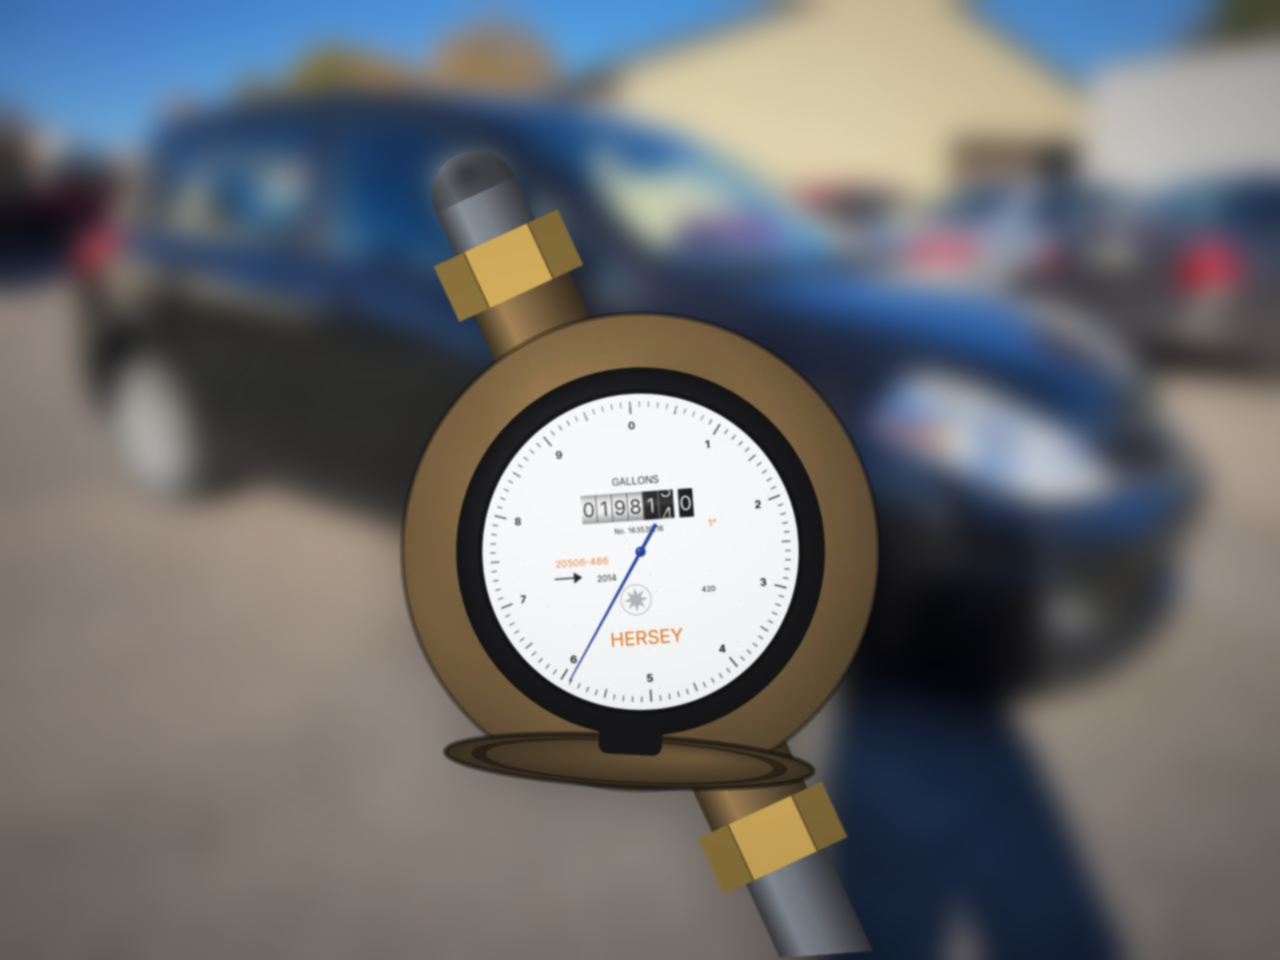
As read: **198135.9** gal
